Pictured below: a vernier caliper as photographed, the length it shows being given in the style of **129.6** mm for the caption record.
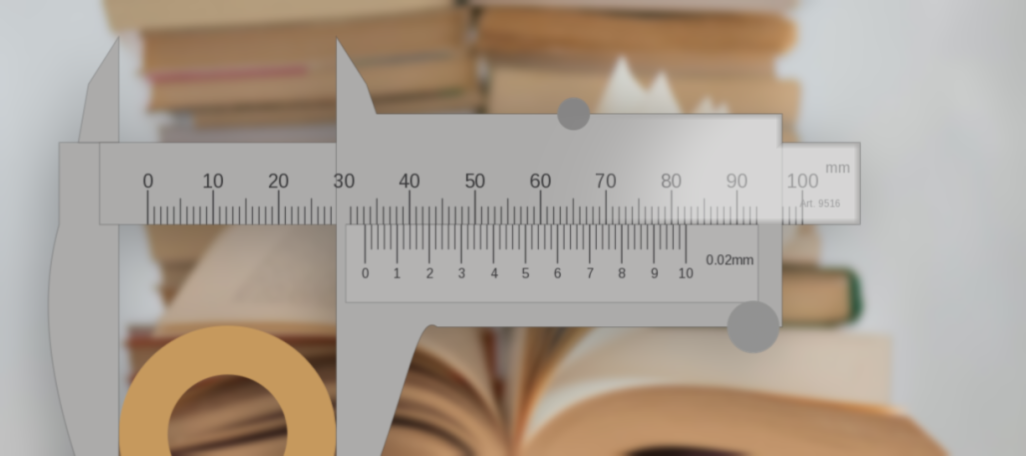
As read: **33.2** mm
